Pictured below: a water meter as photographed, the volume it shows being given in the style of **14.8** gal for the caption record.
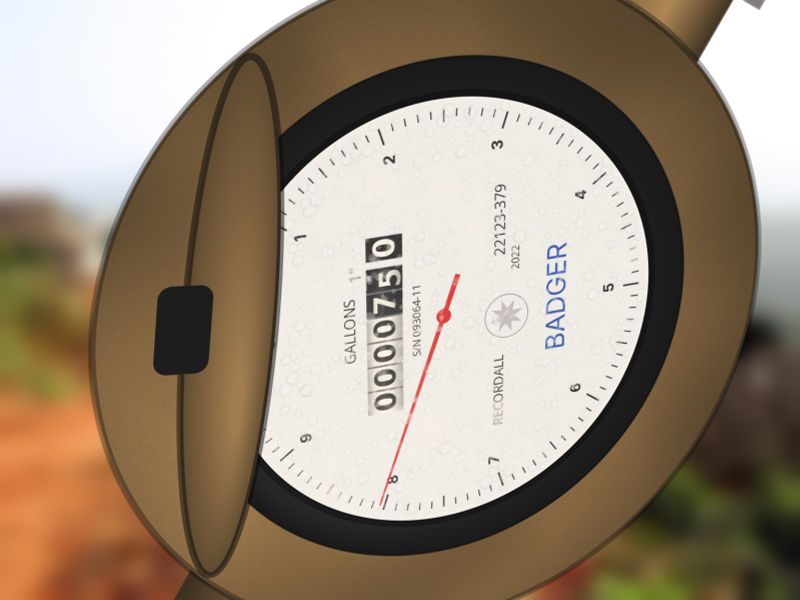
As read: **748.0** gal
